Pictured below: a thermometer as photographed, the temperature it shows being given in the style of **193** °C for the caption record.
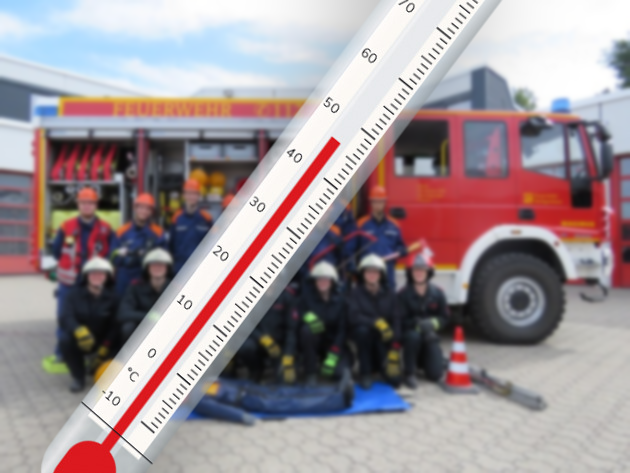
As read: **46** °C
